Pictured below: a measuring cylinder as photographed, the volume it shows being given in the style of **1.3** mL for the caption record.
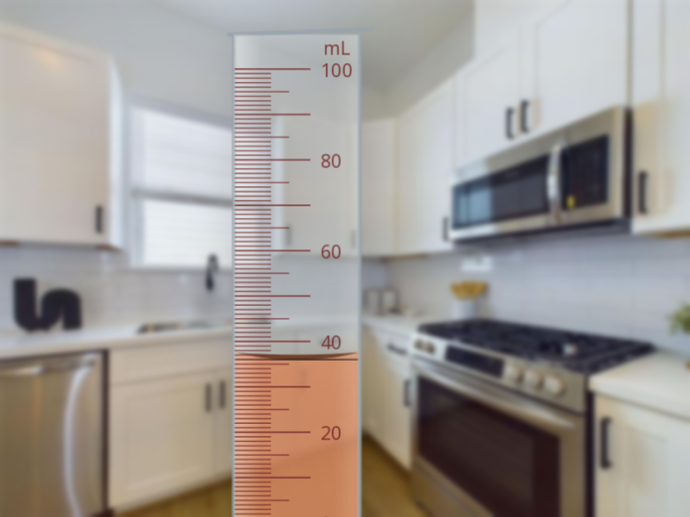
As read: **36** mL
